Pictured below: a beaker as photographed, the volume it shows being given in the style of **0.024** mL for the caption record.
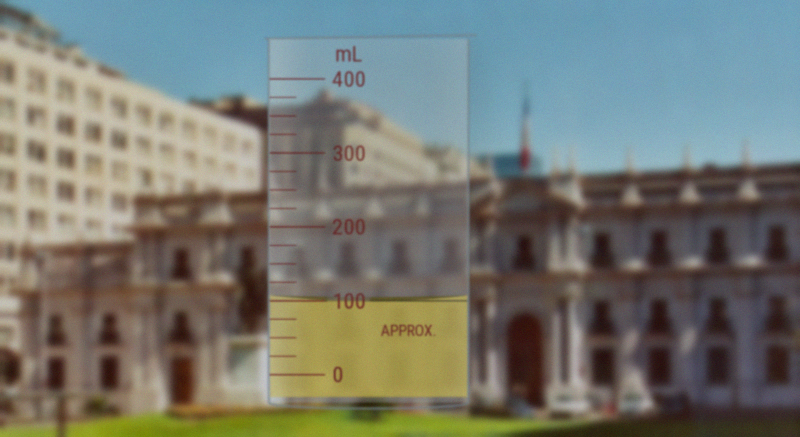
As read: **100** mL
